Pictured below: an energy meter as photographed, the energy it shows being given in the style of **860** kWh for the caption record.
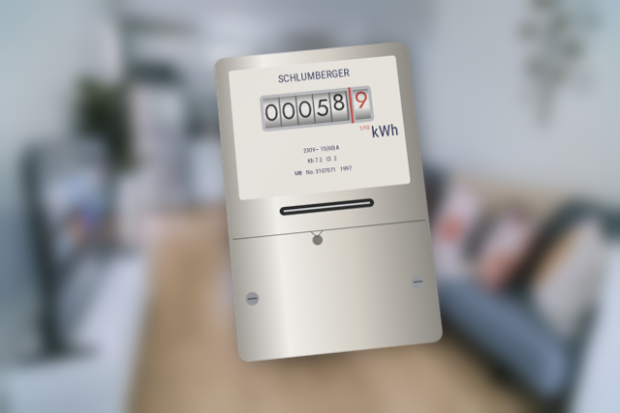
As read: **58.9** kWh
